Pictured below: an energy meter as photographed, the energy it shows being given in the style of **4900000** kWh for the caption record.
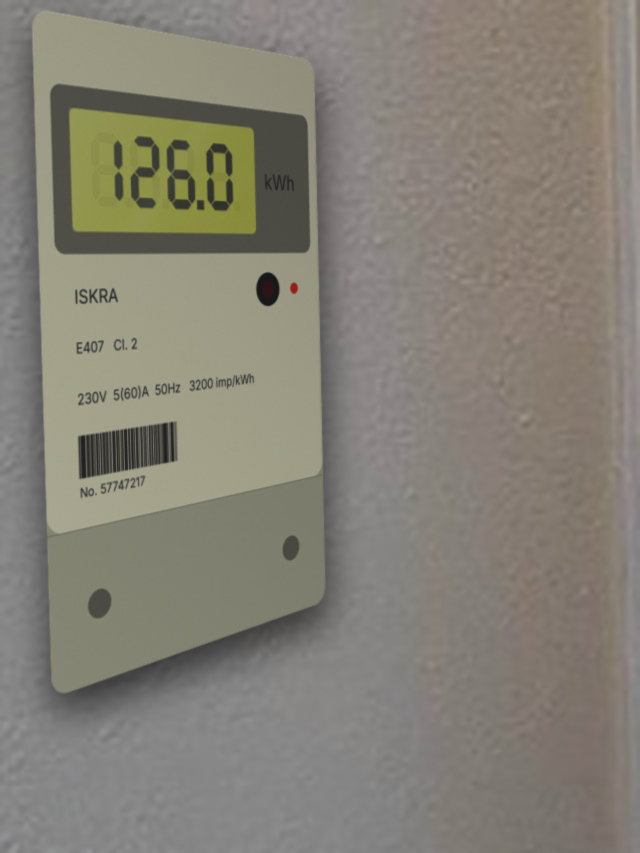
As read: **126.0** kWh
